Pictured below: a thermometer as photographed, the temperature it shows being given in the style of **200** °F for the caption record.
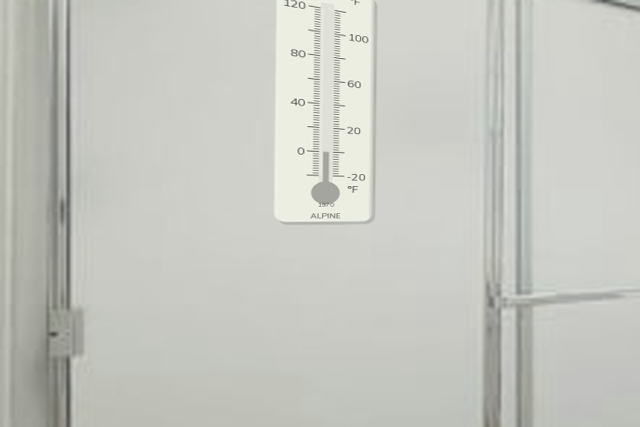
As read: **0** °F
